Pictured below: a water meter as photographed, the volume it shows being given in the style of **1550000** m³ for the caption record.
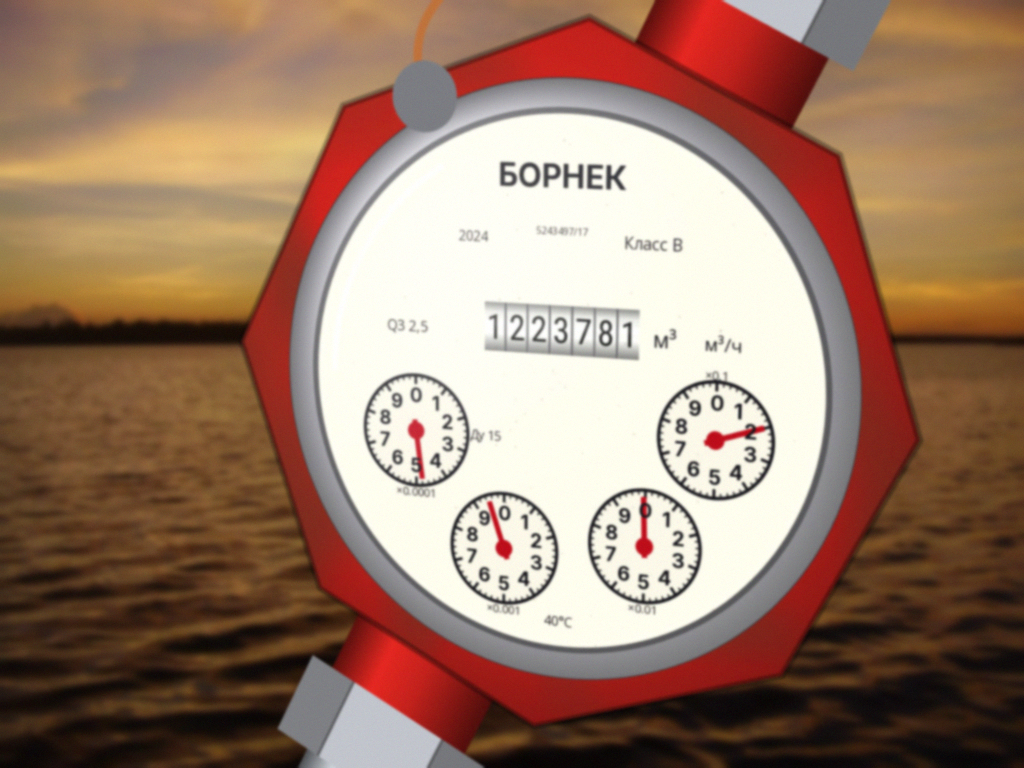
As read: **1223781.1994** m³
